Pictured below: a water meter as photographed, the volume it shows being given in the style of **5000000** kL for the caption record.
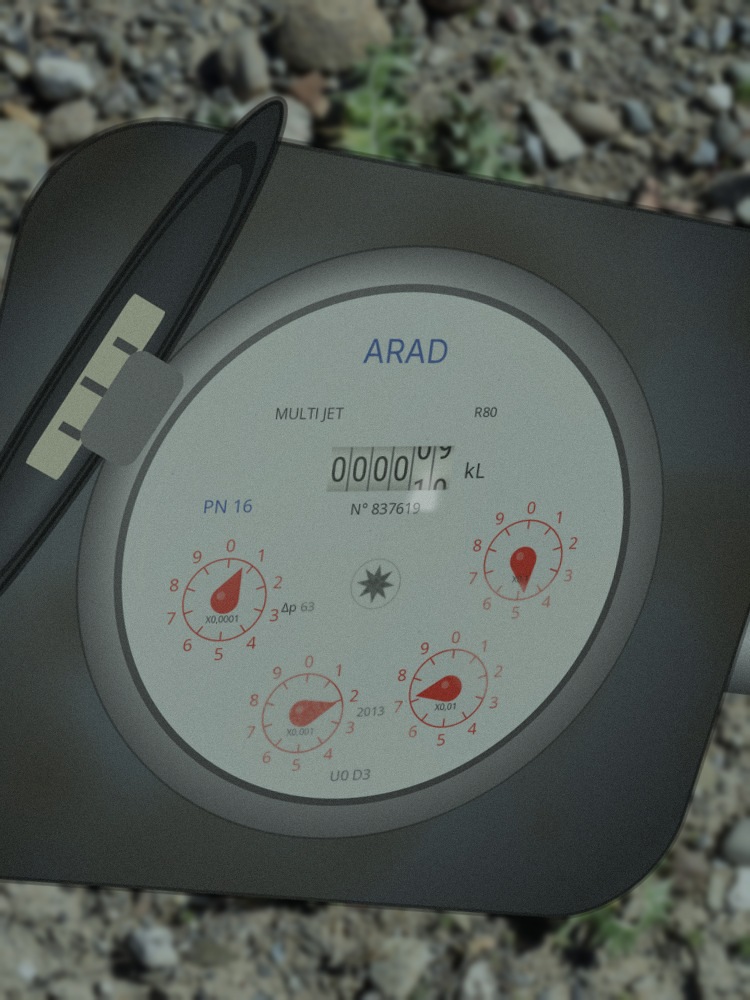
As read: **9.4720** kL
